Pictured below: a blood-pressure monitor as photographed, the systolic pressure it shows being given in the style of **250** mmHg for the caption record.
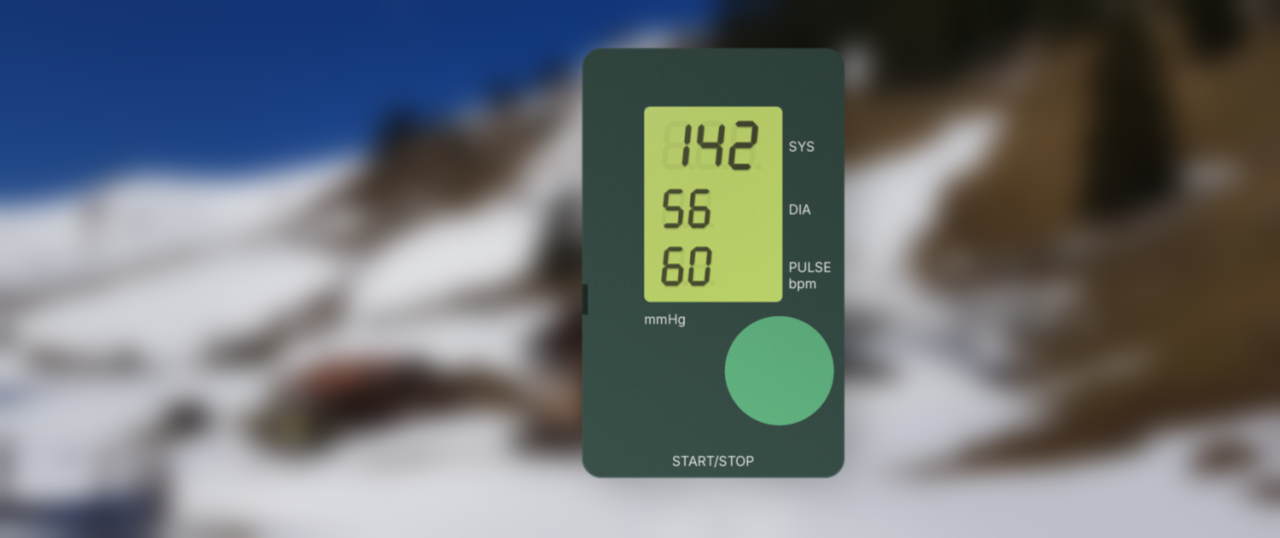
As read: **142** mmHg
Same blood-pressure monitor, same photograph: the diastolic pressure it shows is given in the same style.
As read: **56** mmHg
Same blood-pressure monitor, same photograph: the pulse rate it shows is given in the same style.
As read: **60** bpm
